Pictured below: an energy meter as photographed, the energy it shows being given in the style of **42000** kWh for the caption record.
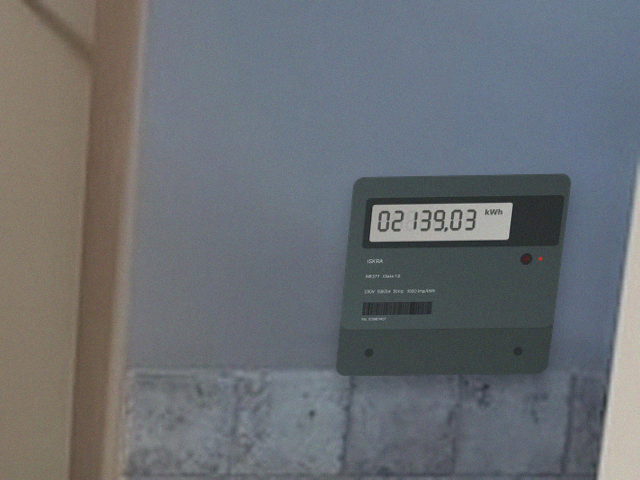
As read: **2139.03** kWh
